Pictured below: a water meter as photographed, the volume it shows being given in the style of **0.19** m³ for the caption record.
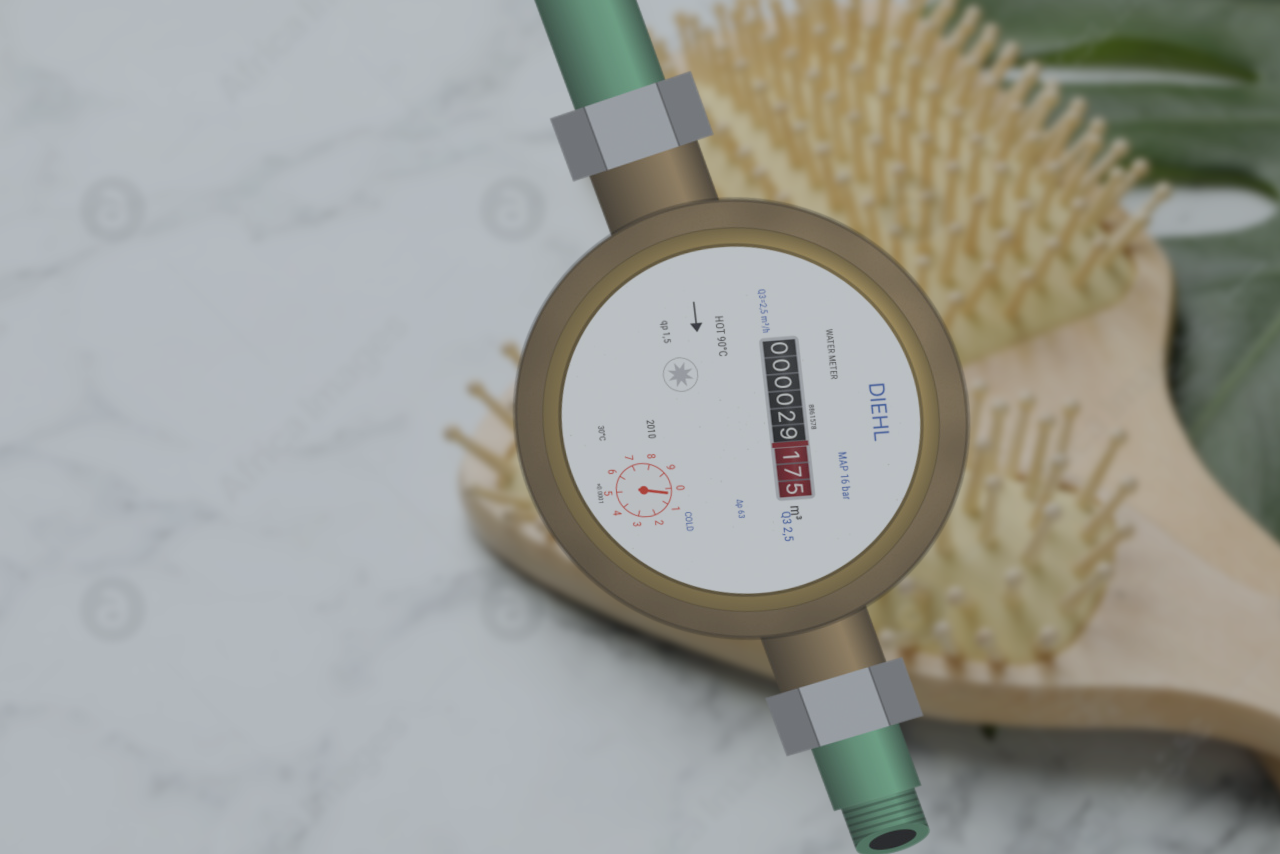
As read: **29.1750** m³
